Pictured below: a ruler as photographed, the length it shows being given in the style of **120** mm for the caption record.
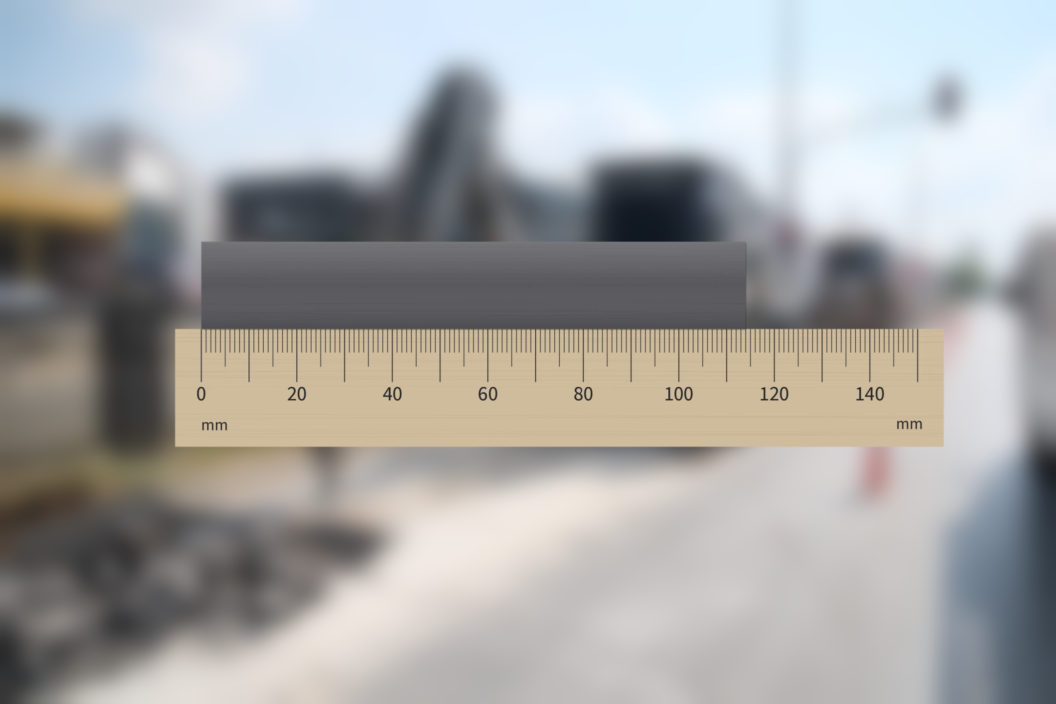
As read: **114** mm
